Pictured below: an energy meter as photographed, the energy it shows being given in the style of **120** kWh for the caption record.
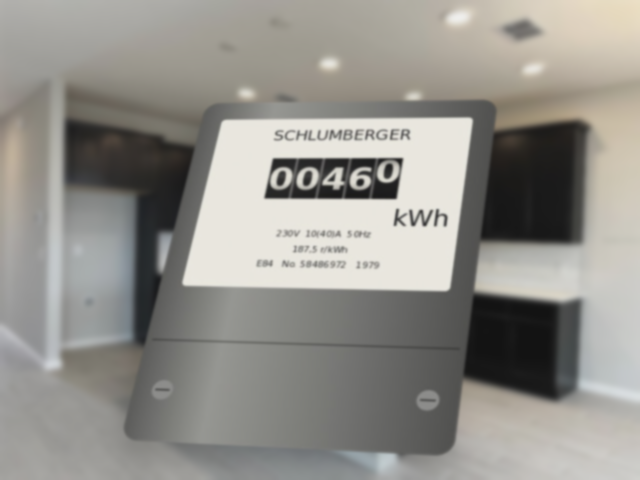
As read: **460** kWh
